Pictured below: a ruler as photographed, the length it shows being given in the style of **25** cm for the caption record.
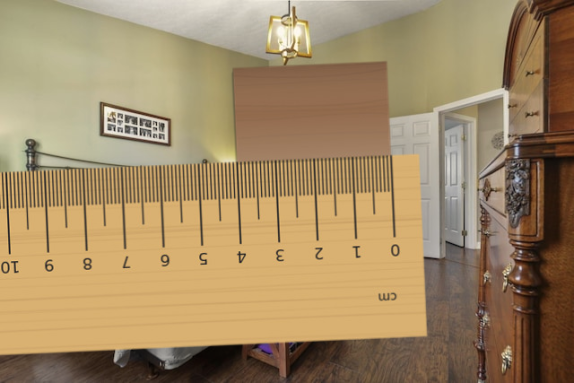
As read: **4** cm
